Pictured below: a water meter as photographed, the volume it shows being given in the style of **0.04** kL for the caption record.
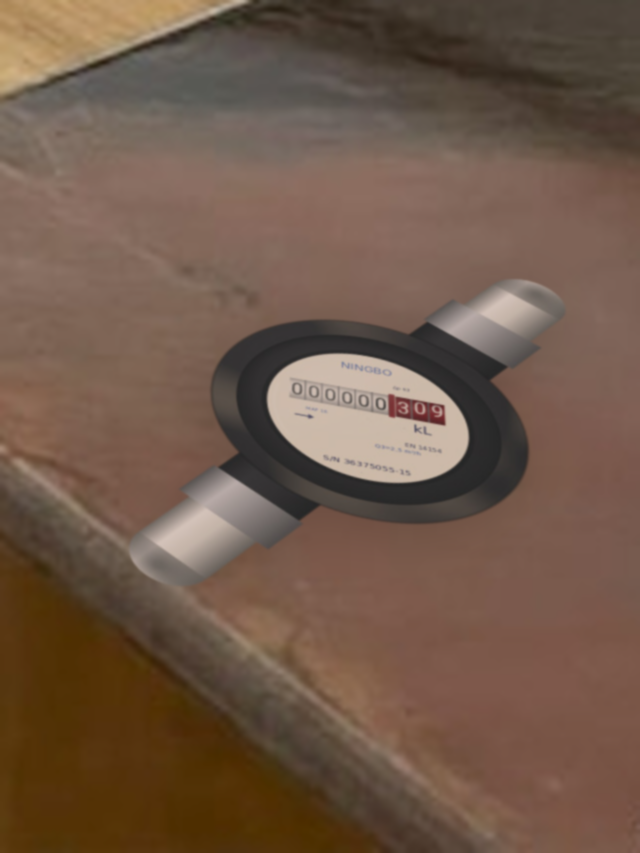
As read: **0.309** kL
